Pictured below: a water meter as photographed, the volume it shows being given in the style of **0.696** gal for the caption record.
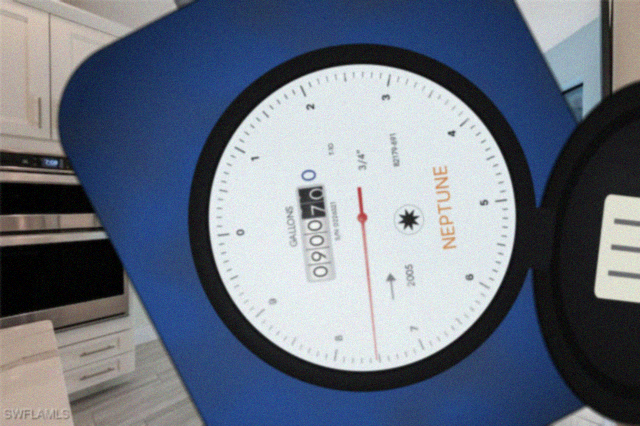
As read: **900697.5** gal
